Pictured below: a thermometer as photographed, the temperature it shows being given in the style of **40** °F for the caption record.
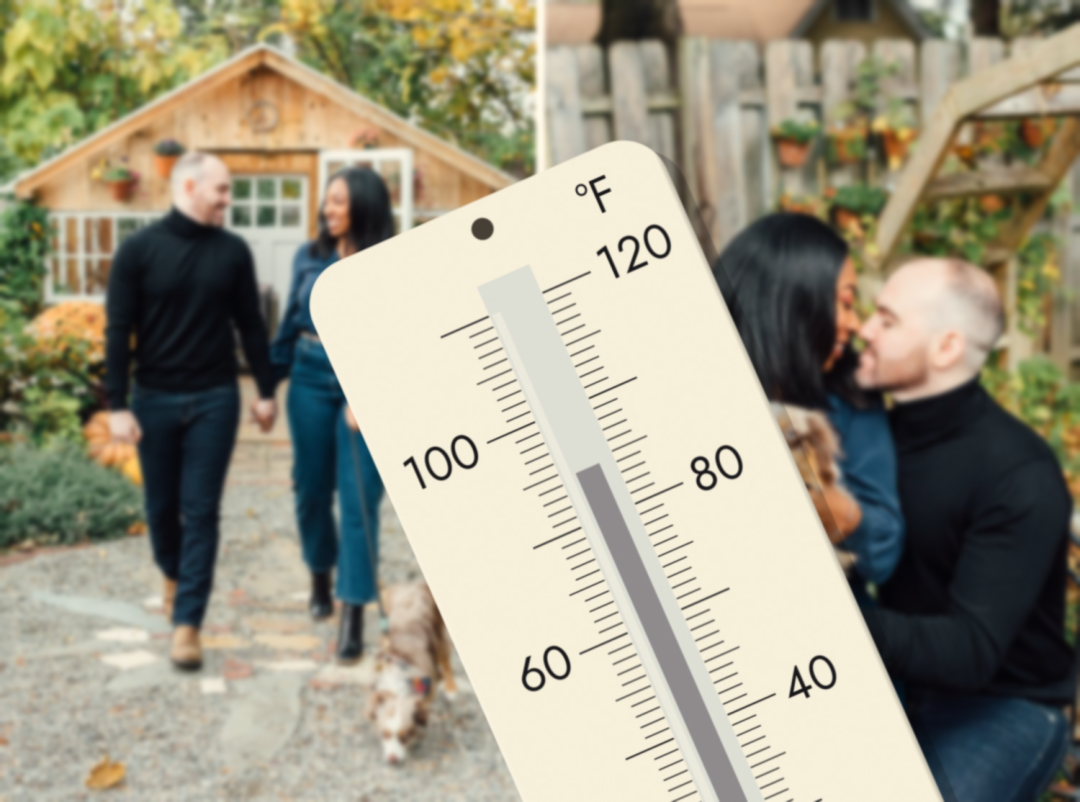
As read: **89** °F
